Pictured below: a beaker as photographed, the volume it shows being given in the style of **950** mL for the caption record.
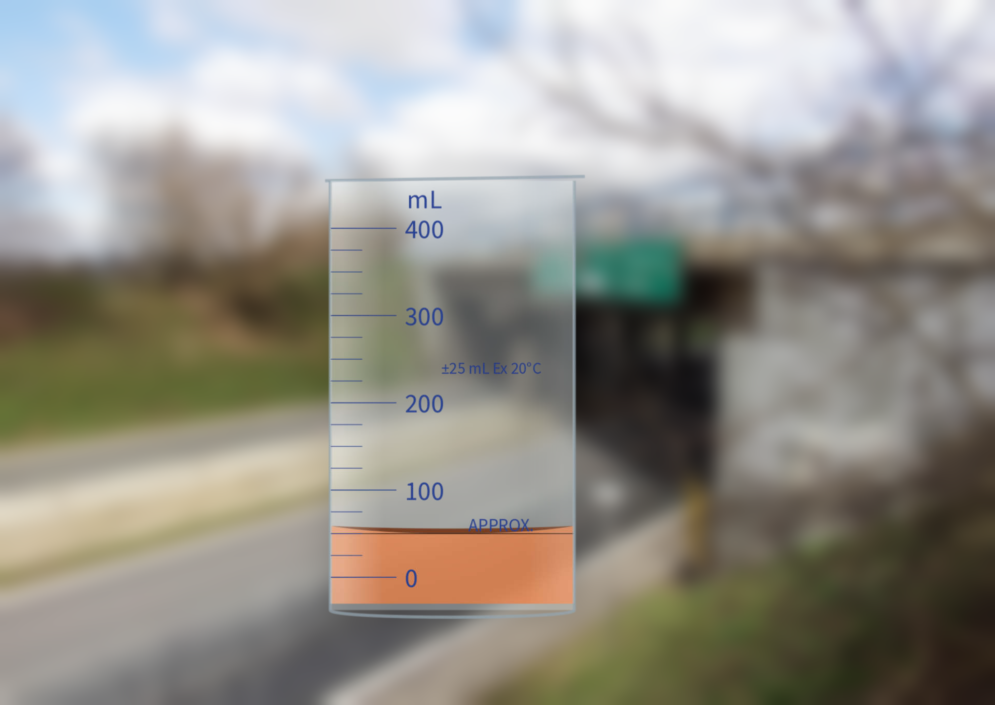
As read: **50** mL
